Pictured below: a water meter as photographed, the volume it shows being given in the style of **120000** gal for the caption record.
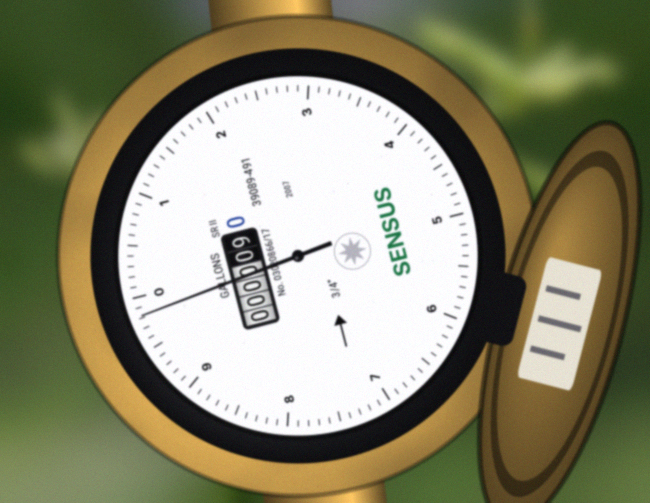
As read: **89.8** gal
